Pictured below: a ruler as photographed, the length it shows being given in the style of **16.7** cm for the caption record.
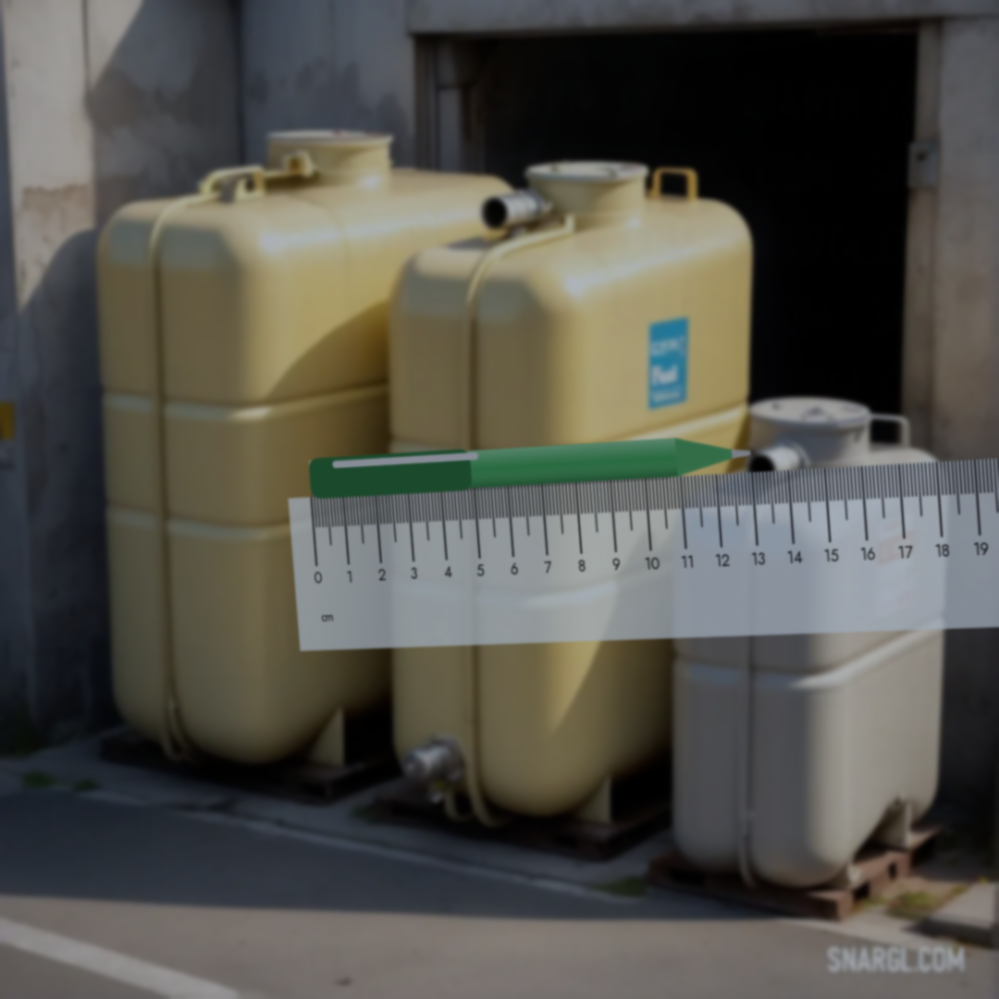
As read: **13** cm
